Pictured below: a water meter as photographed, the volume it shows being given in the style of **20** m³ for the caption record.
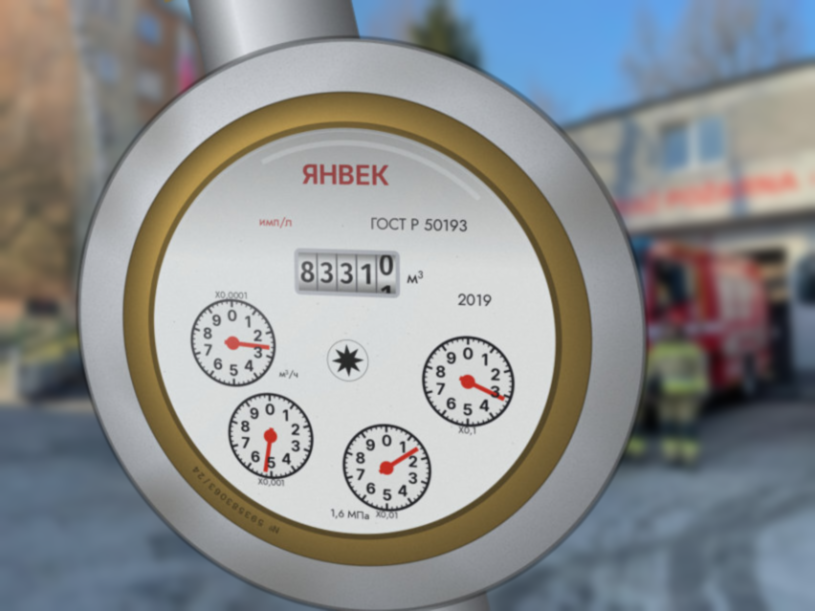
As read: **83310.3152** m³
